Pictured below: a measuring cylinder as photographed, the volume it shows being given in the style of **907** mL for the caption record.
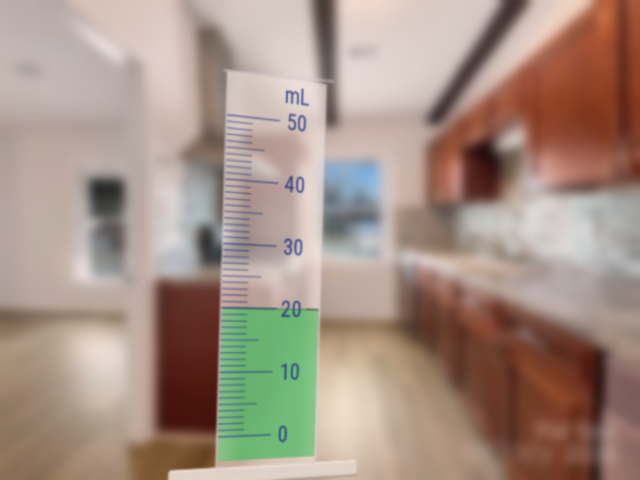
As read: **20** mL
